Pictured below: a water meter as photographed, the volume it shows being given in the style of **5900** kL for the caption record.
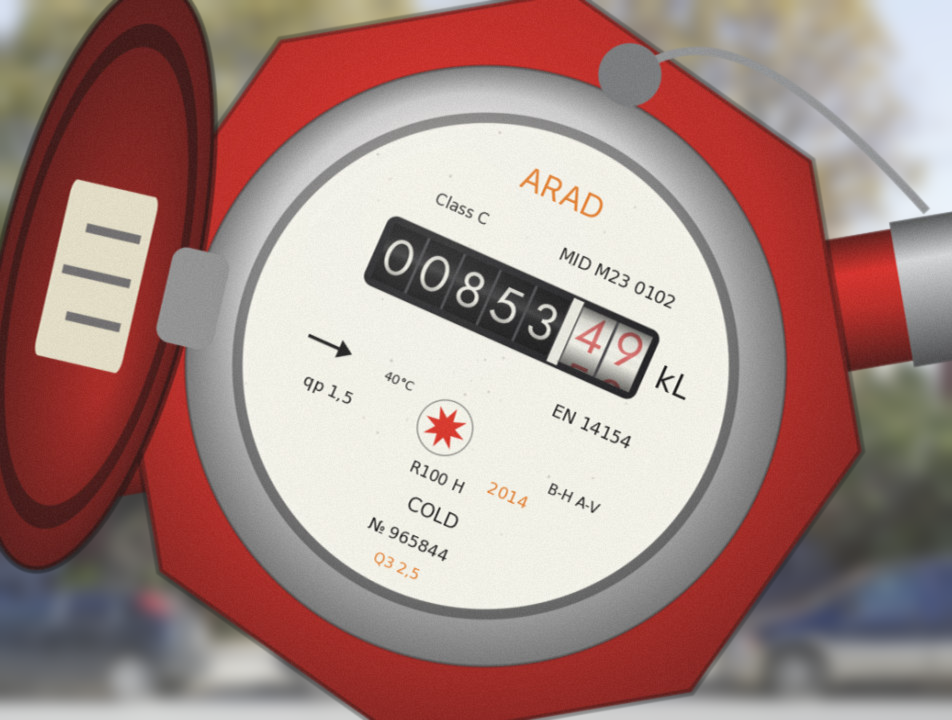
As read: **853.49** kL
